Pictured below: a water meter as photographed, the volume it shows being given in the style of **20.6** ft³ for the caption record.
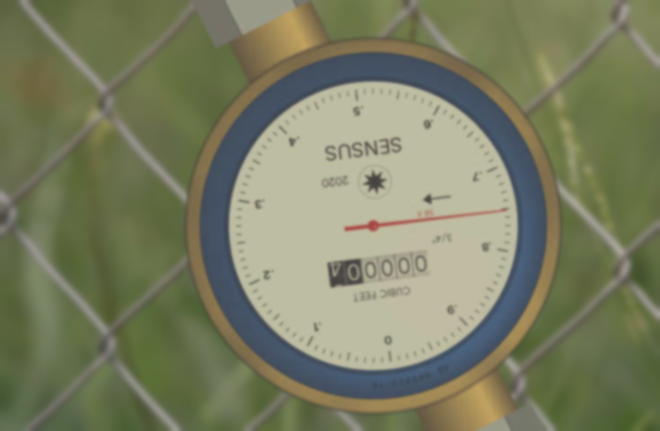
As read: **3.75** ft³
